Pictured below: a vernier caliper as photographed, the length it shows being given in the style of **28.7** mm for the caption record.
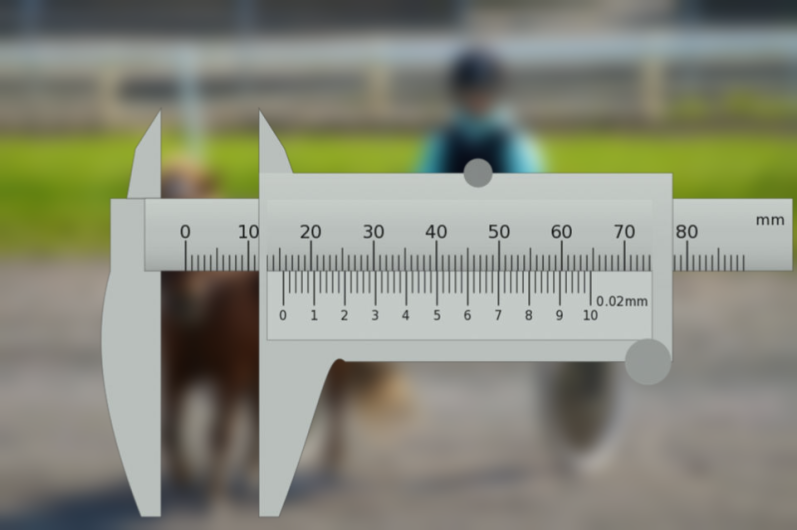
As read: **15.6** mm
